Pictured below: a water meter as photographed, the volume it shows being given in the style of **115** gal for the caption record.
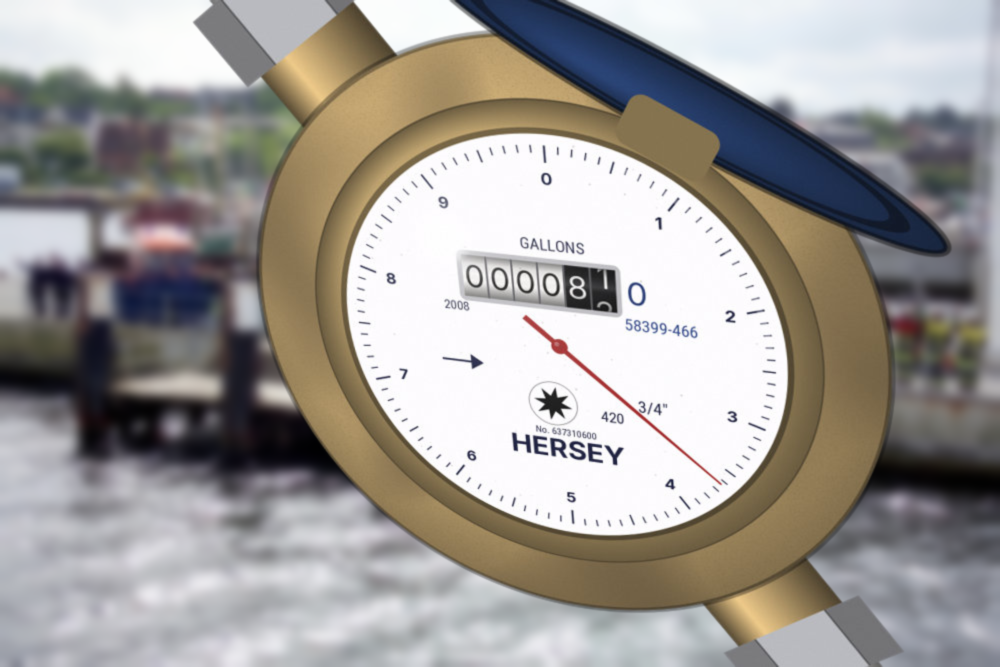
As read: **813.6** gal
